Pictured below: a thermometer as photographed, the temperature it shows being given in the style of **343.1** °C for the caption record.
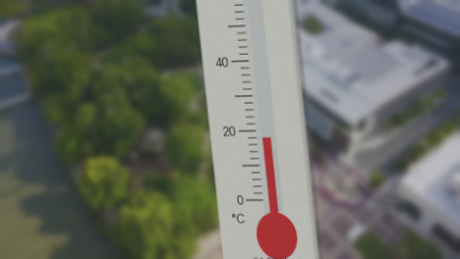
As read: **18** °C
